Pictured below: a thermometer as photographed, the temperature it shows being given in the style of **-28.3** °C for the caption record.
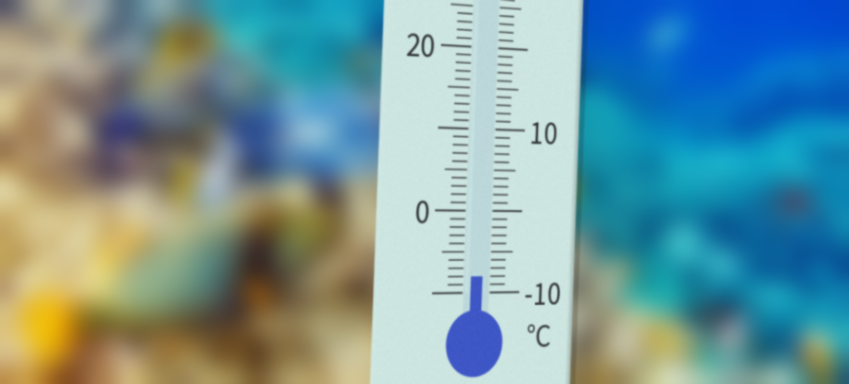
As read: **-8** °C
